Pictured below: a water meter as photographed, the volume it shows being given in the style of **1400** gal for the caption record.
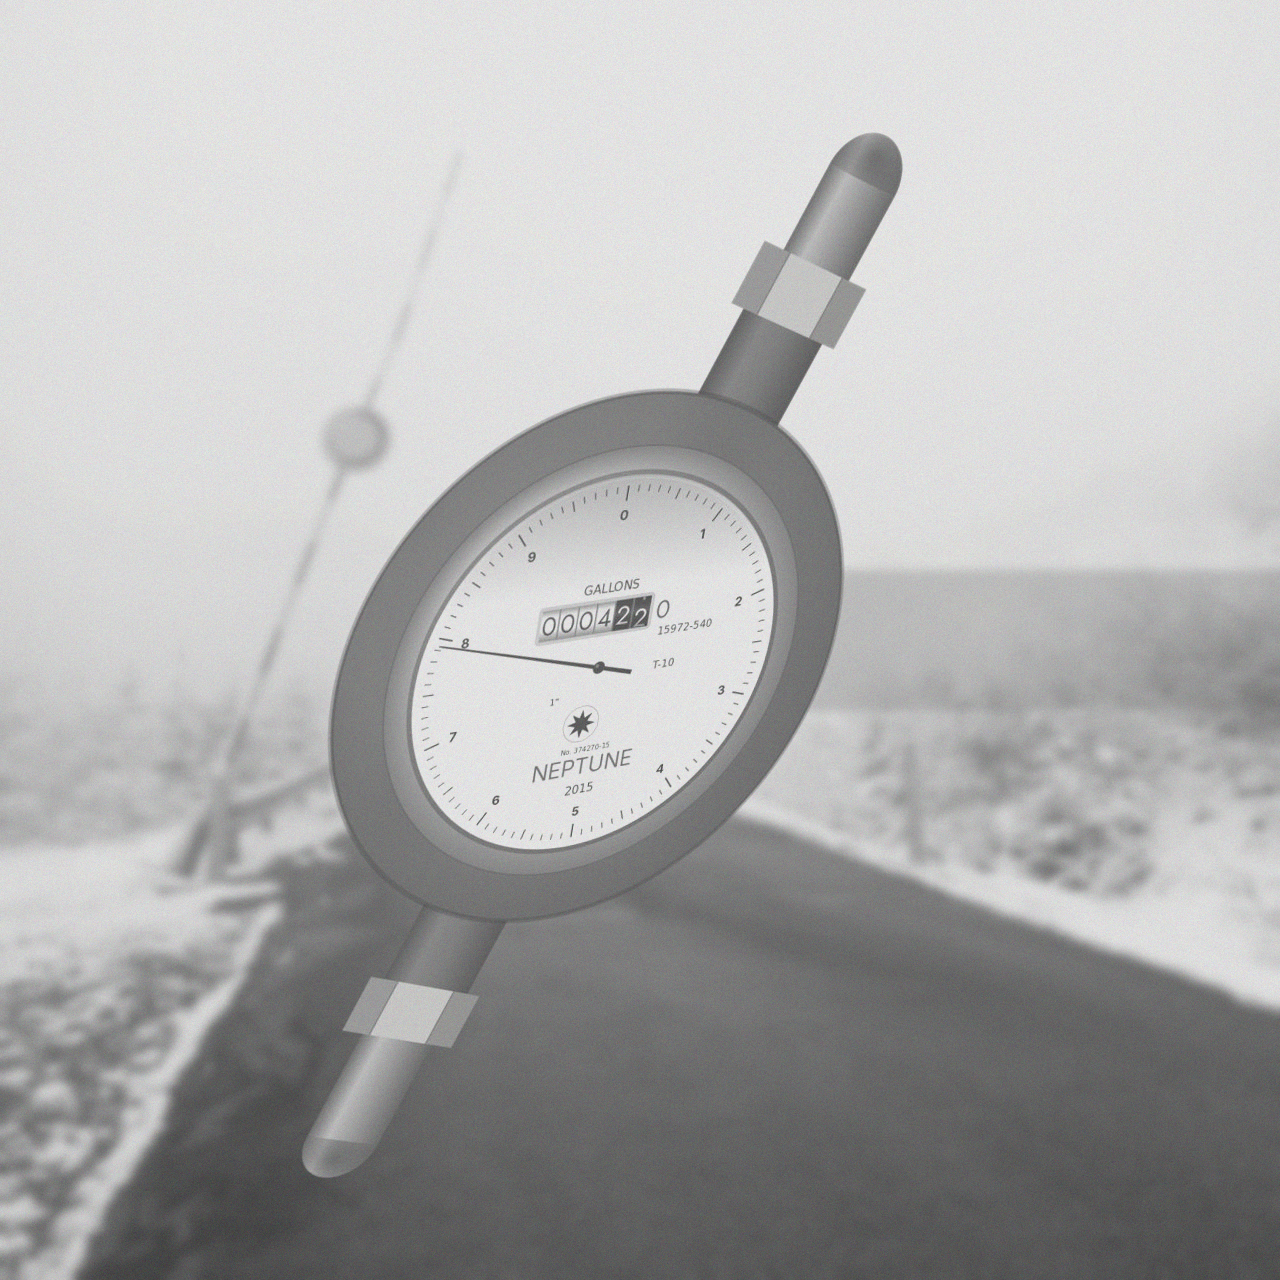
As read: **4217.9** gal
